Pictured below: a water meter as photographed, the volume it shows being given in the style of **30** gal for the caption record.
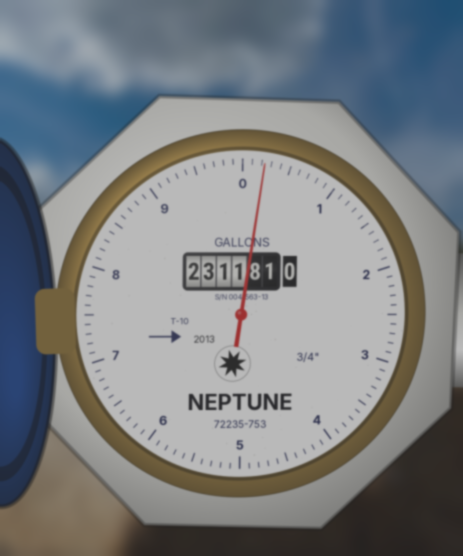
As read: **2311810.2** gal
